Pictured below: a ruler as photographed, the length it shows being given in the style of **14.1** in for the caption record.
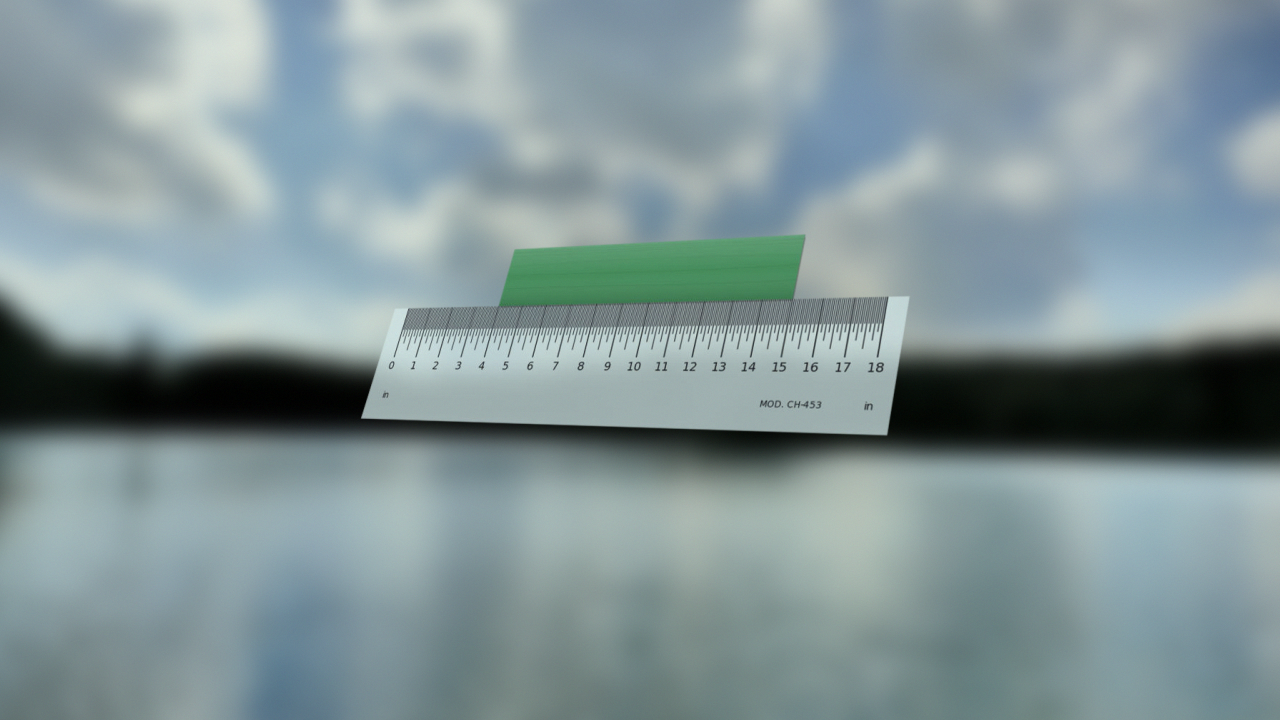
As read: **11** in
